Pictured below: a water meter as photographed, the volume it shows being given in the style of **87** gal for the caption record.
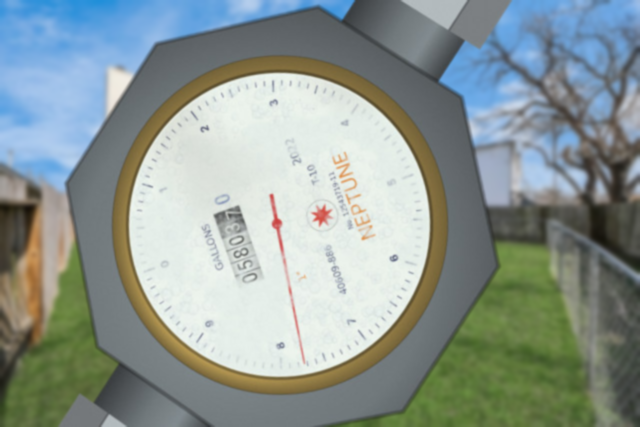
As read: **580367.7** gal
